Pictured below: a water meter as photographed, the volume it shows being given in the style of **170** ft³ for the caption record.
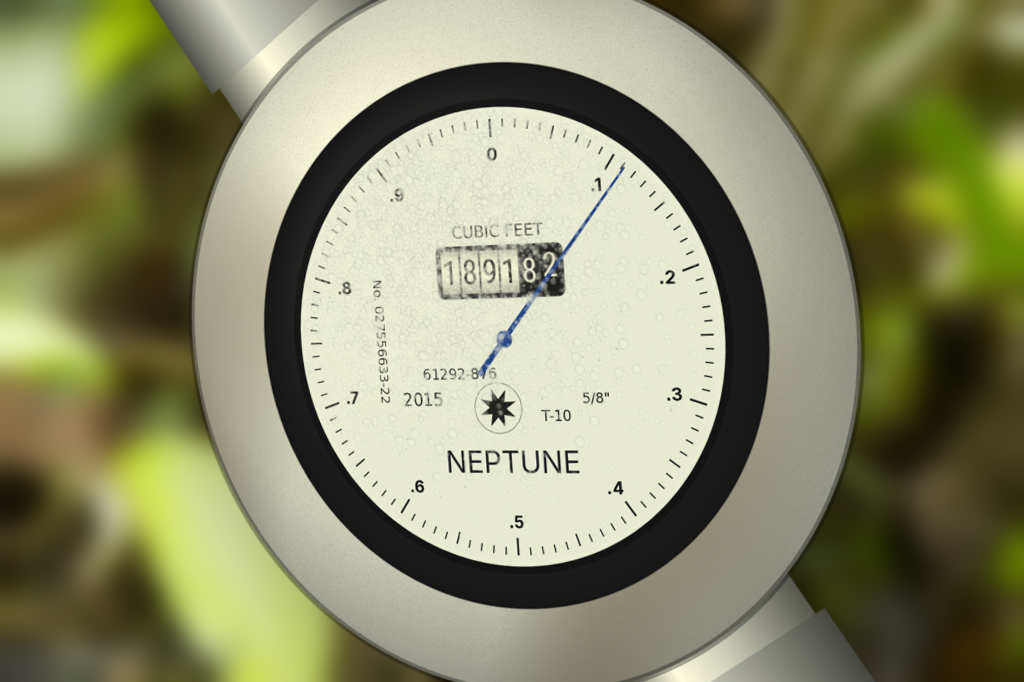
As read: **189182.11** ft³
